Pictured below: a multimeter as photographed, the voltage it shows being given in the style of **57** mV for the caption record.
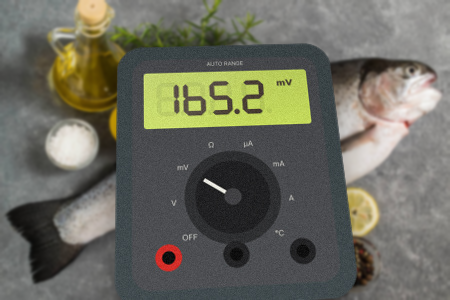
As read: **165.2** mV
